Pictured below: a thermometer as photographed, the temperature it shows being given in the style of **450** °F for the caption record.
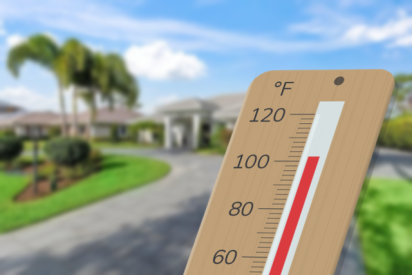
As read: **102** °F
